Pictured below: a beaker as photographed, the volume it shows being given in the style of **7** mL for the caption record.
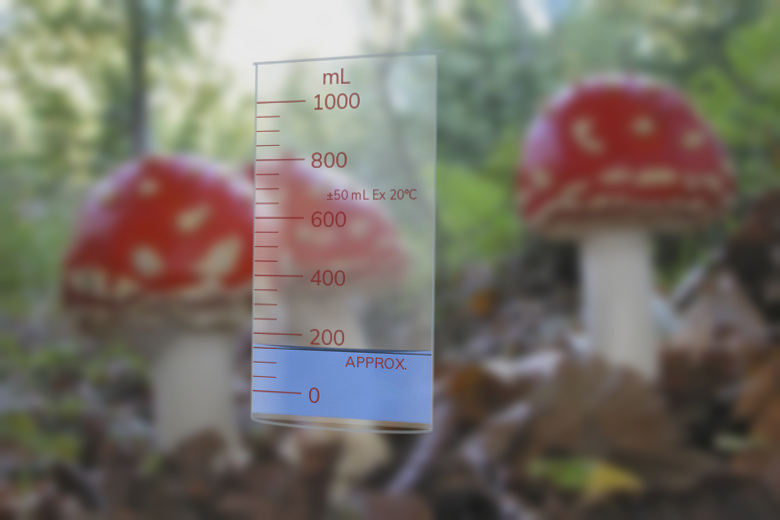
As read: **150** mL
